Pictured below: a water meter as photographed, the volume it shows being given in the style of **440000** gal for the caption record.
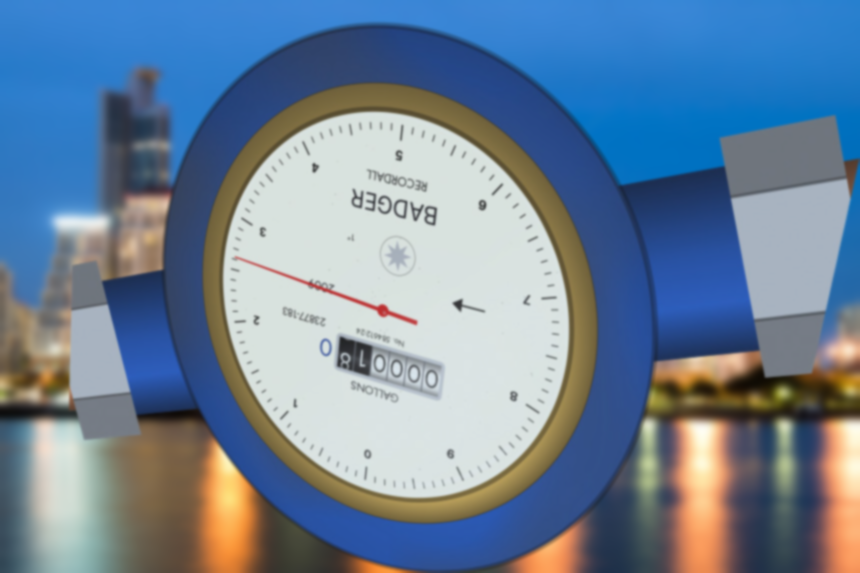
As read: **182.6** gal
